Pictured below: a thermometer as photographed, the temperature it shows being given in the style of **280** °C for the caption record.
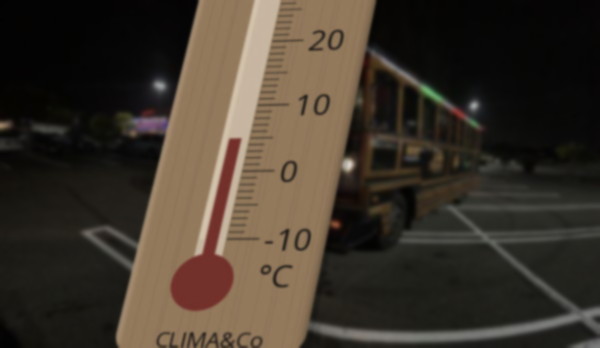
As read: **5** °C
